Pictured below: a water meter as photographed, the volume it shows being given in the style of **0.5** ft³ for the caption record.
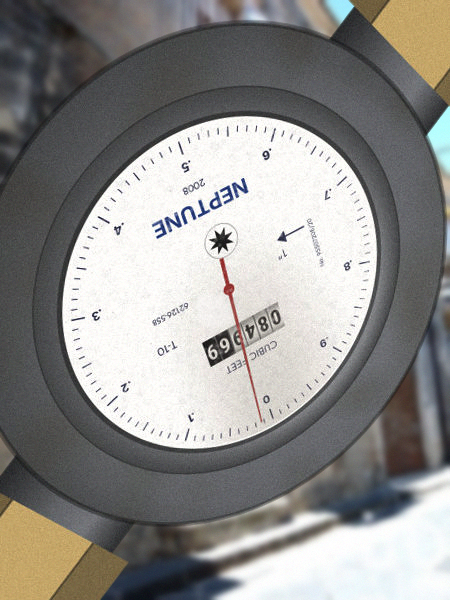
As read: **84969.01** ft³
